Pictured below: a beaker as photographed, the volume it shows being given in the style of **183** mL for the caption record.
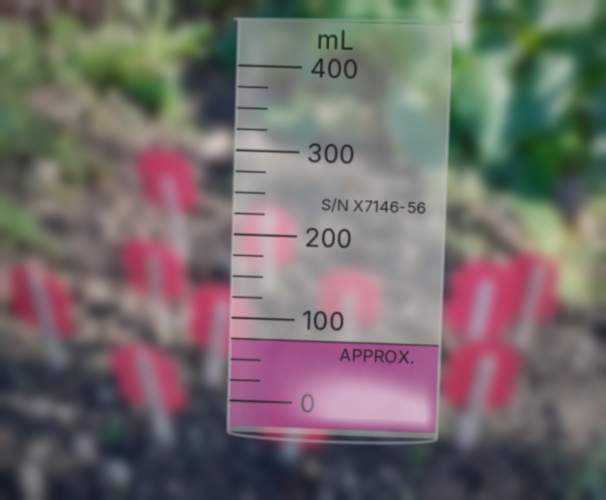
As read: **75** mL
